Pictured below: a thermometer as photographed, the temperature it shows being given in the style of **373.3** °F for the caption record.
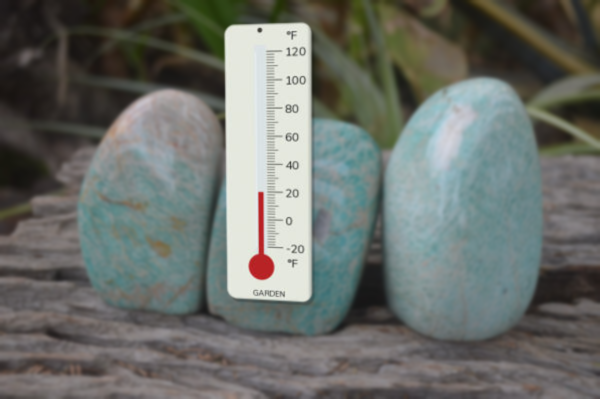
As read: **20** °F
